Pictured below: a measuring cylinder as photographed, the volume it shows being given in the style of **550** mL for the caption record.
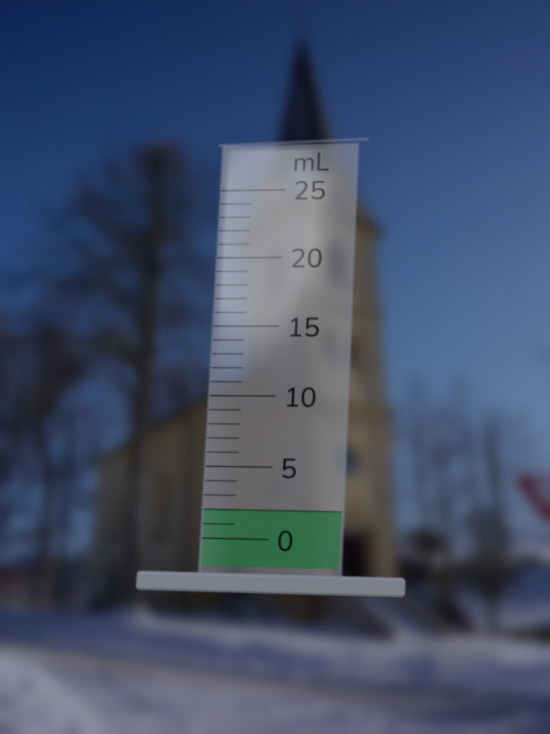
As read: **2** mL
